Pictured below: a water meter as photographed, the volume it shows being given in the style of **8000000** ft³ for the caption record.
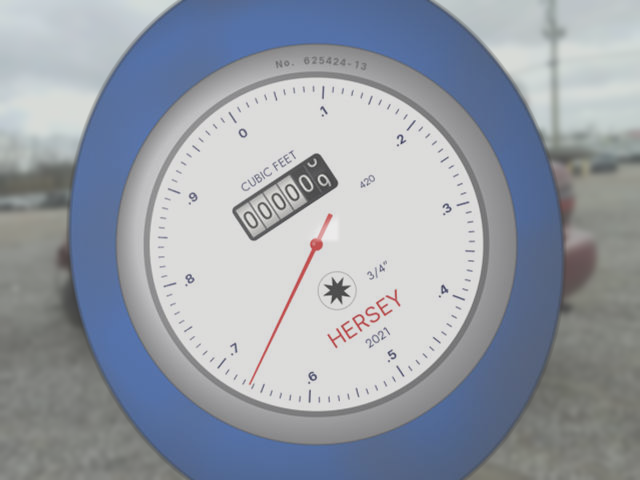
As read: **8.66** ft³
